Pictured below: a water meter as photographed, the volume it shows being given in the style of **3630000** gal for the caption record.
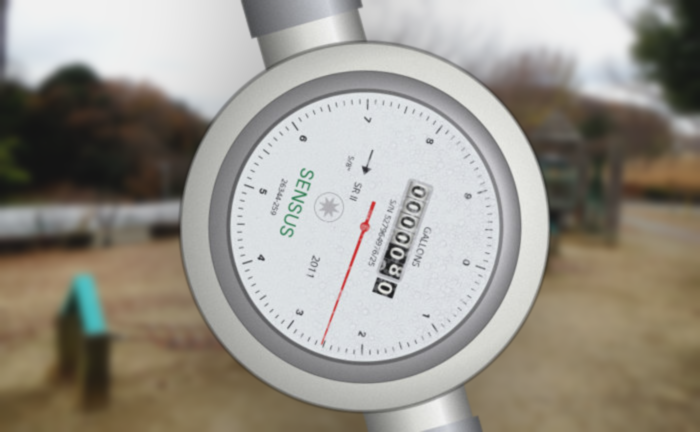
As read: **82.5** gal
